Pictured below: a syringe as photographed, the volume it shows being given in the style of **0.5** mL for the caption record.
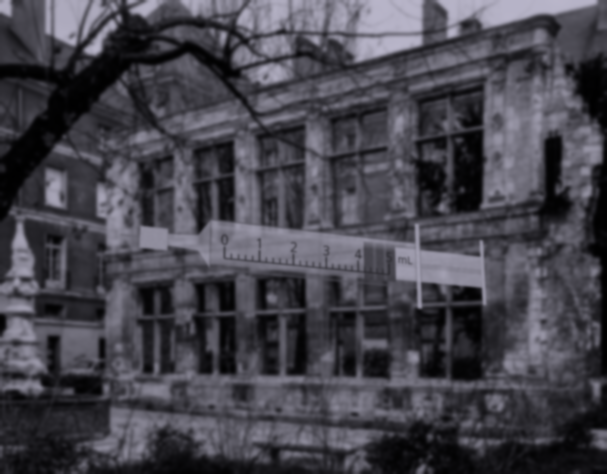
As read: **4.2** mL
